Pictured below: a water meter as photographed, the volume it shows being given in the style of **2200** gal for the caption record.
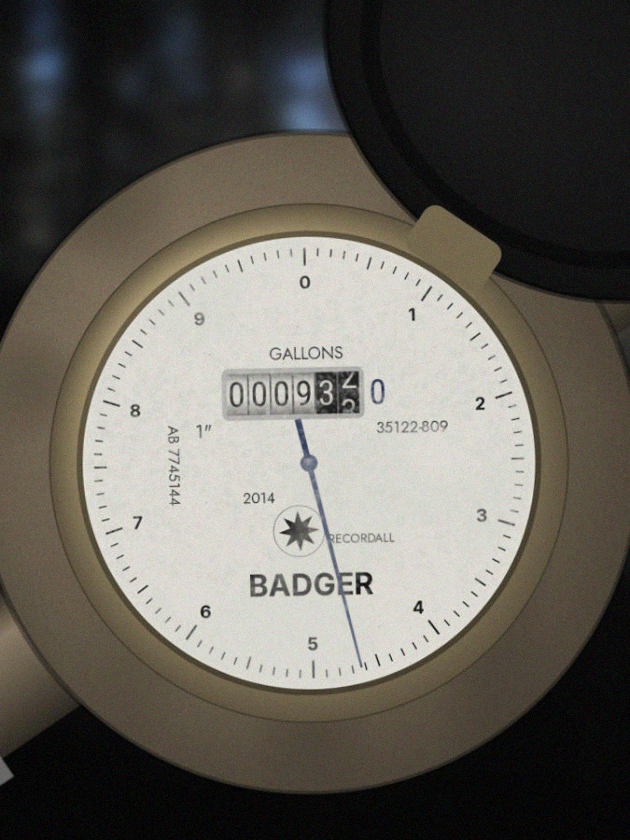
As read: **9324.6** gal
